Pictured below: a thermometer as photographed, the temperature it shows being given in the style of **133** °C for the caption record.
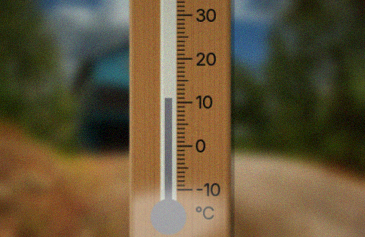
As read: **11** °C
